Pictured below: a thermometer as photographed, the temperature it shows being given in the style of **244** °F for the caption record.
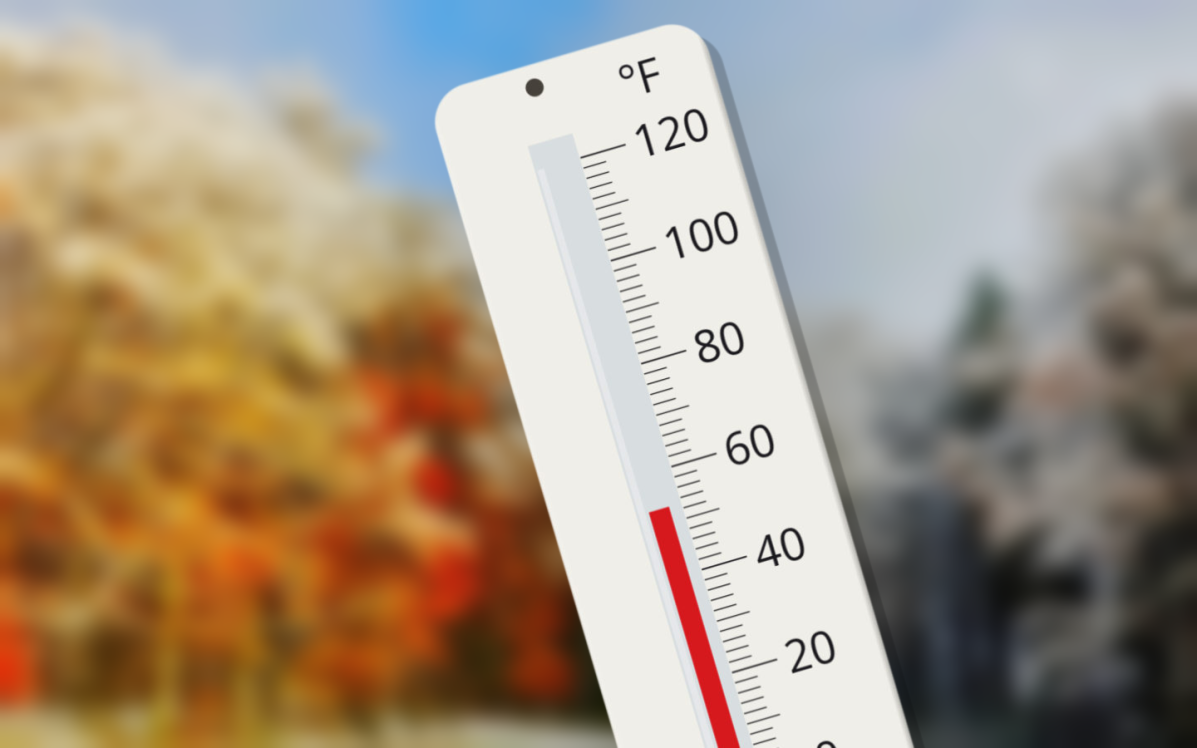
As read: **53** °F
